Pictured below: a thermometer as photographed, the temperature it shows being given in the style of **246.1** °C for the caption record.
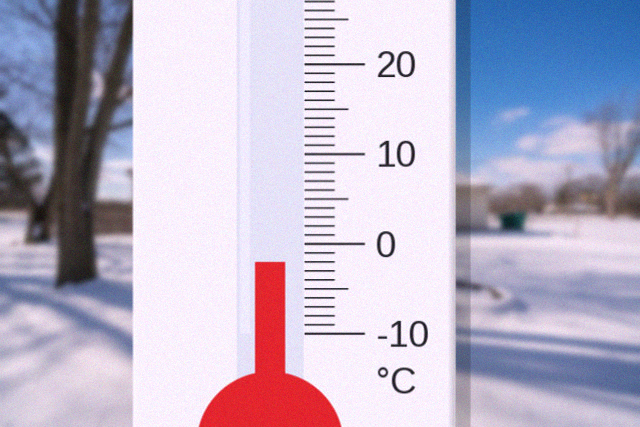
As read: **-2** °C
